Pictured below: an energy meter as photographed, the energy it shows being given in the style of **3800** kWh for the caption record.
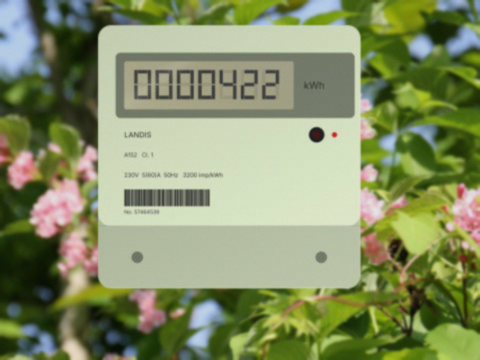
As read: **422** kWh
